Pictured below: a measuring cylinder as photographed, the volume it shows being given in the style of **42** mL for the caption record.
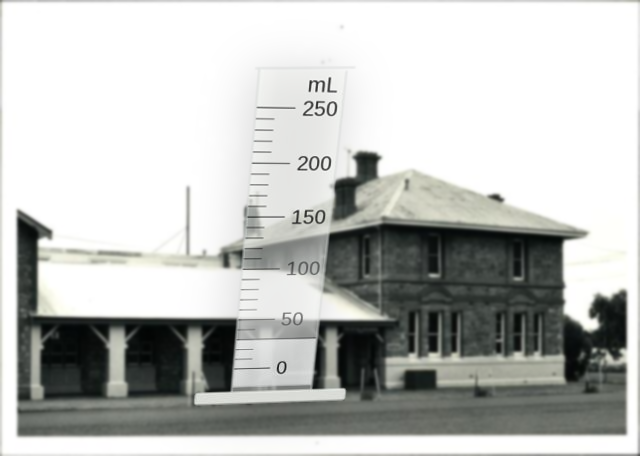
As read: **30** mL
